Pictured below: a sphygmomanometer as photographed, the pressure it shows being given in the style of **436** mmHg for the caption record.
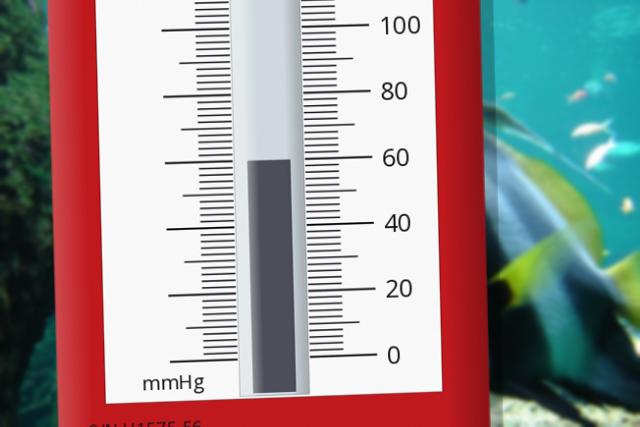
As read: **60** mmHg
